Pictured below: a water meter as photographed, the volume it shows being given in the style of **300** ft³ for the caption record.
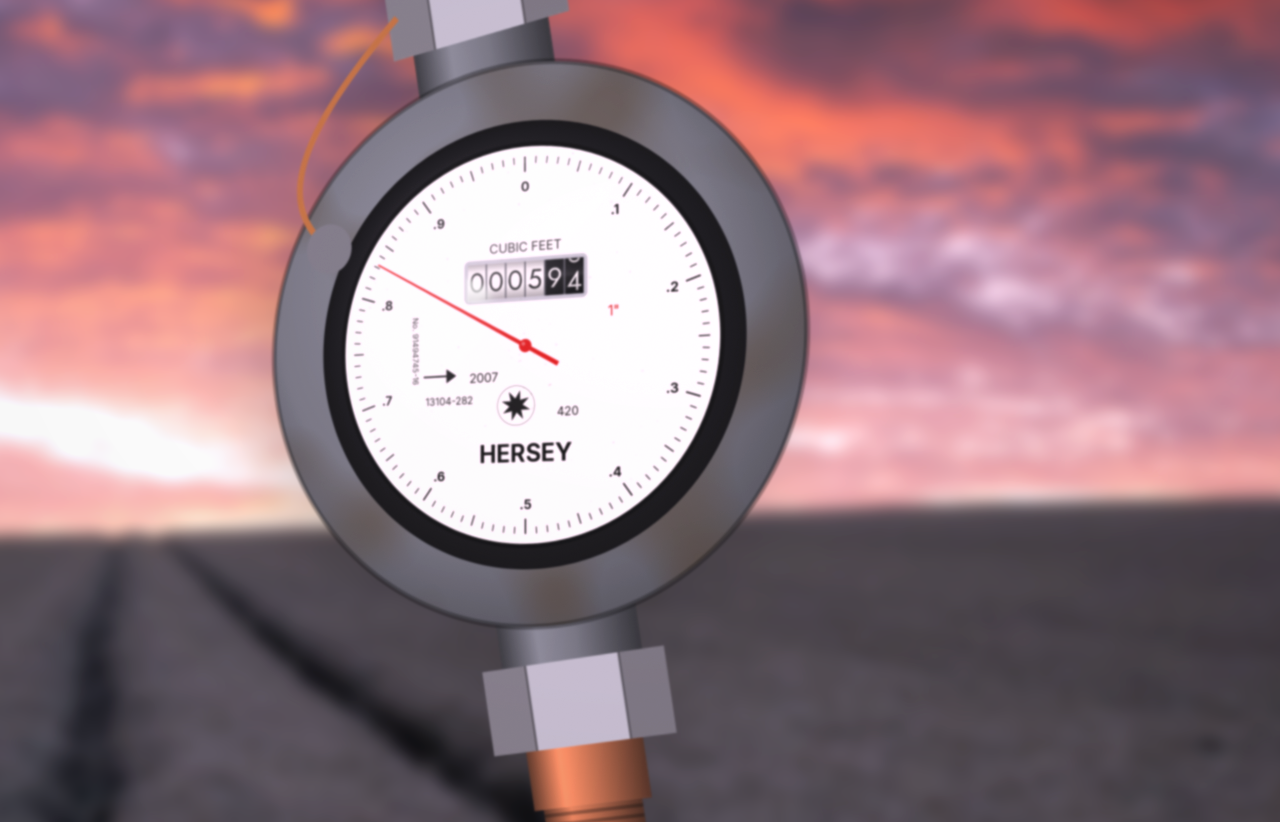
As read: **593.83** ft³
